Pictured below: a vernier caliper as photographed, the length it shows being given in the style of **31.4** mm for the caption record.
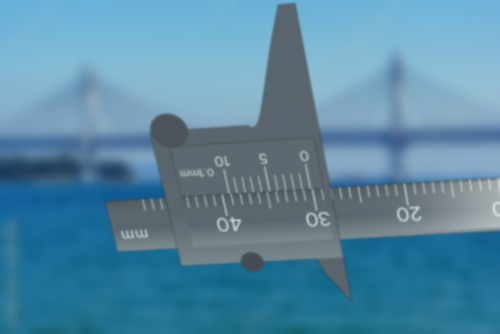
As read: **30.2** mm
